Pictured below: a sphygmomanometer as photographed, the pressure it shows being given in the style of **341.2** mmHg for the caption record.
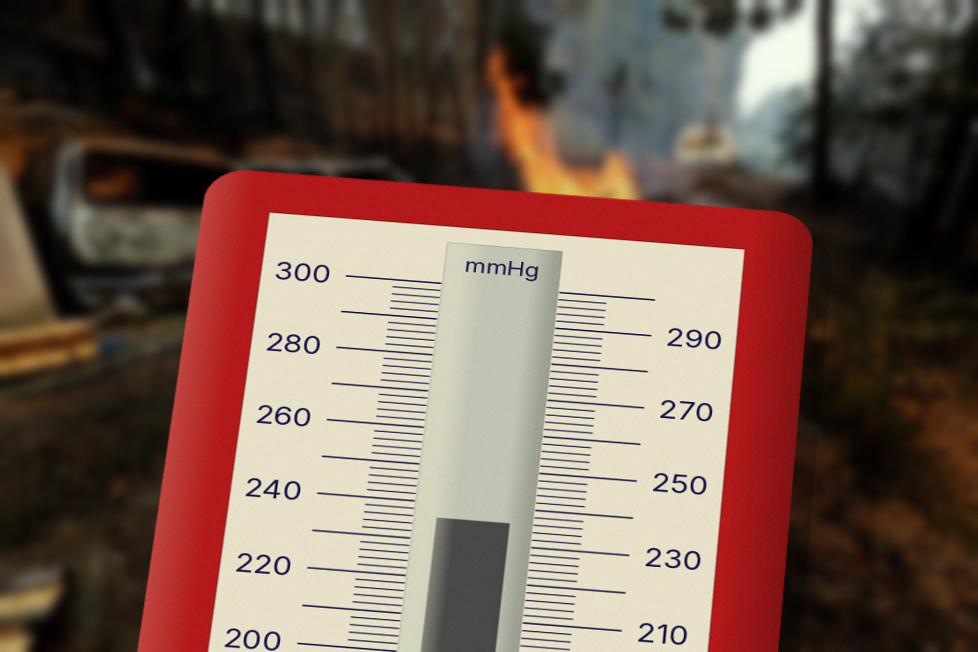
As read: **236** mmHg
